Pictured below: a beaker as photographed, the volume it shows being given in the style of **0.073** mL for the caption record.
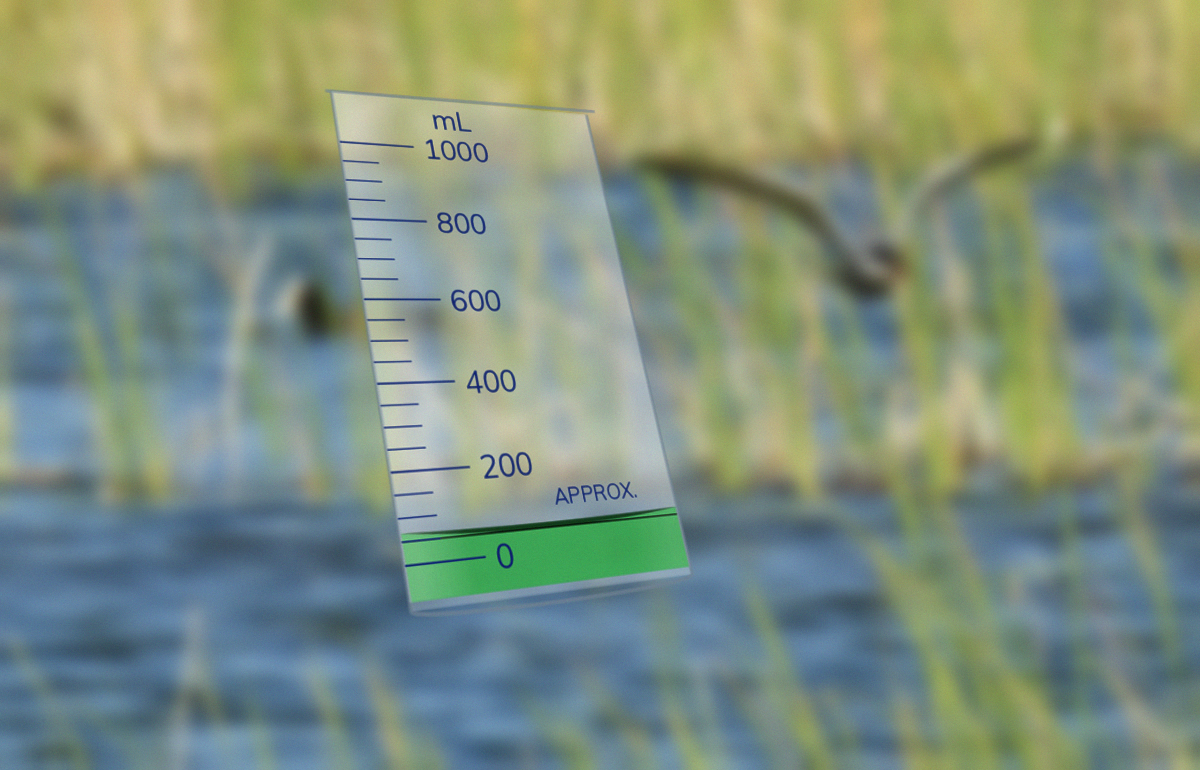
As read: **50** mL
